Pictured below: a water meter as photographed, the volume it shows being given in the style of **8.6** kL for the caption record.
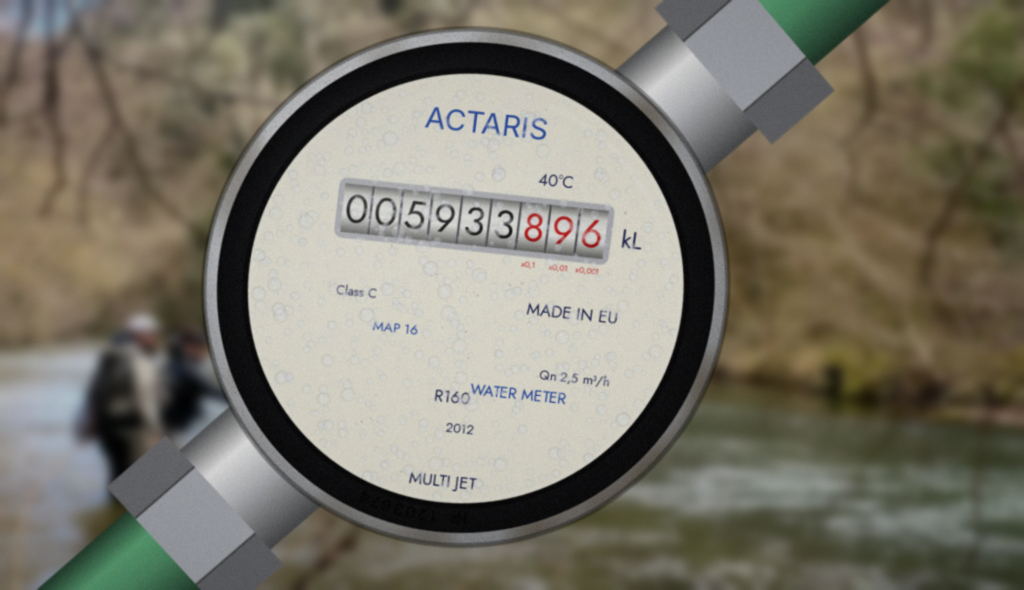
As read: **5933.896** kL
